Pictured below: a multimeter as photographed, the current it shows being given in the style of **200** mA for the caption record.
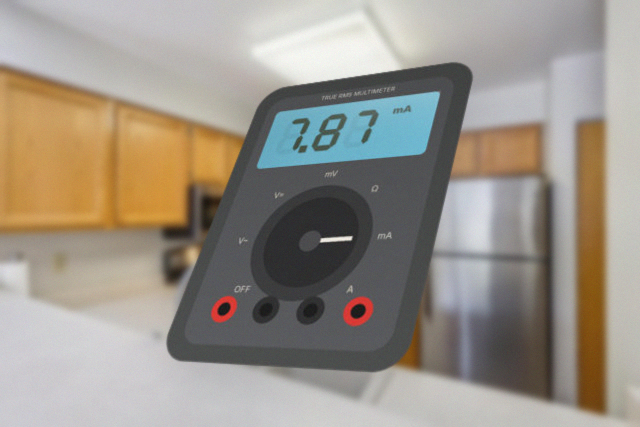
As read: **7.87** mA
